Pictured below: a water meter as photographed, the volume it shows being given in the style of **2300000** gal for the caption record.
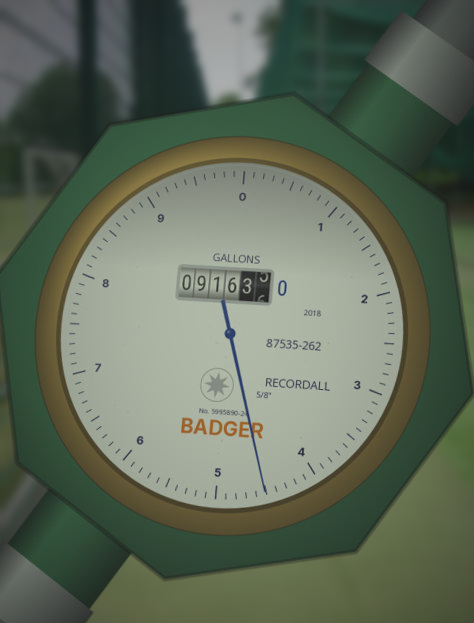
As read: **916354.5** gal
